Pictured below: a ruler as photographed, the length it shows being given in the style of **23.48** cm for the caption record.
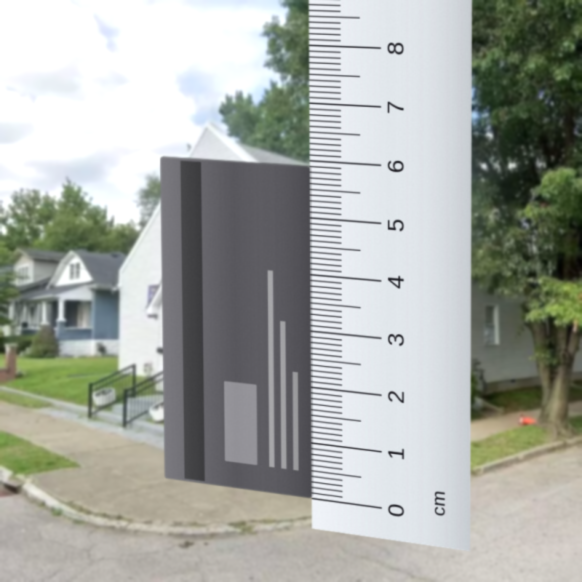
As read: **5.9** cm
